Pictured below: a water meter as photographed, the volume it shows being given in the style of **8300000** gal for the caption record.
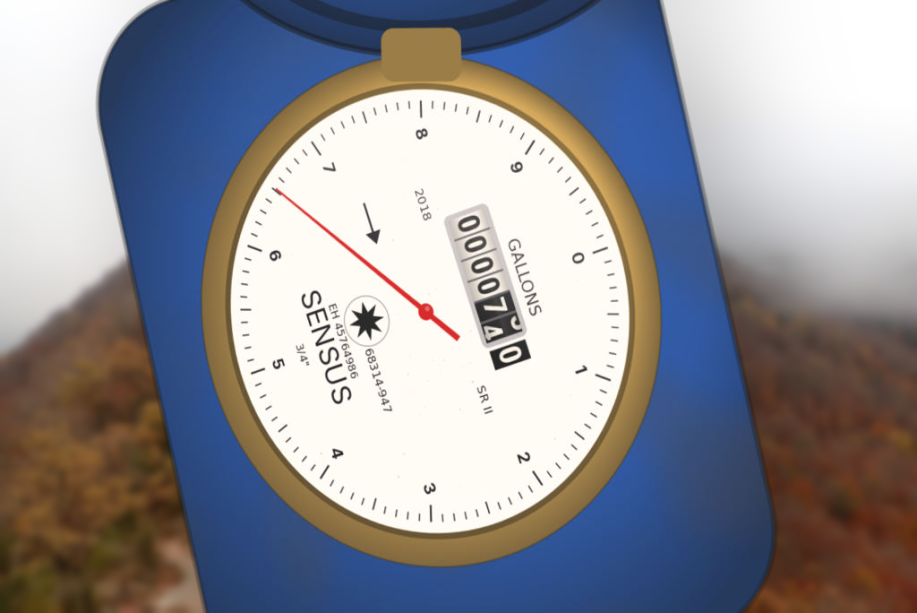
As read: **736.5** gal
